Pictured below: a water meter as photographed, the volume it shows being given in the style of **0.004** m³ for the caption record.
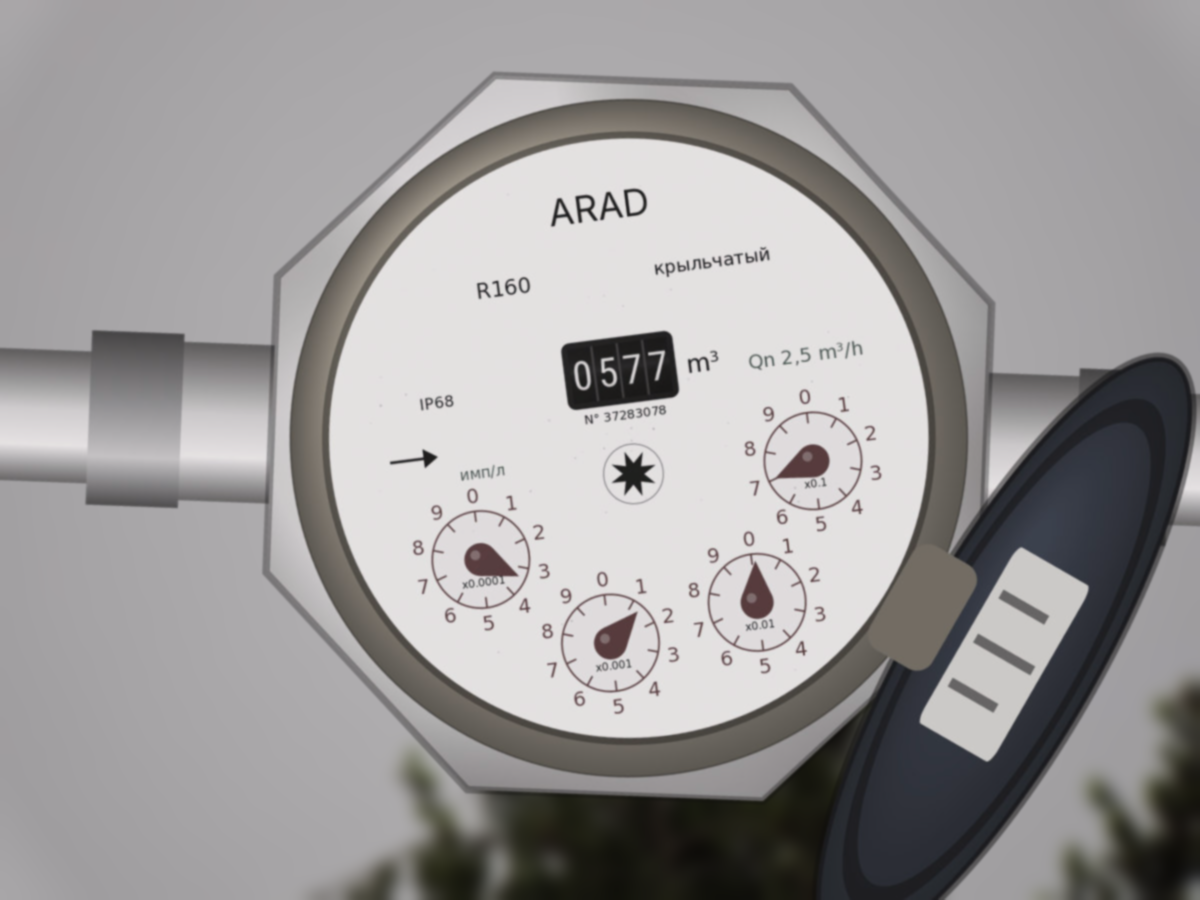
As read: **577.7013** m³
